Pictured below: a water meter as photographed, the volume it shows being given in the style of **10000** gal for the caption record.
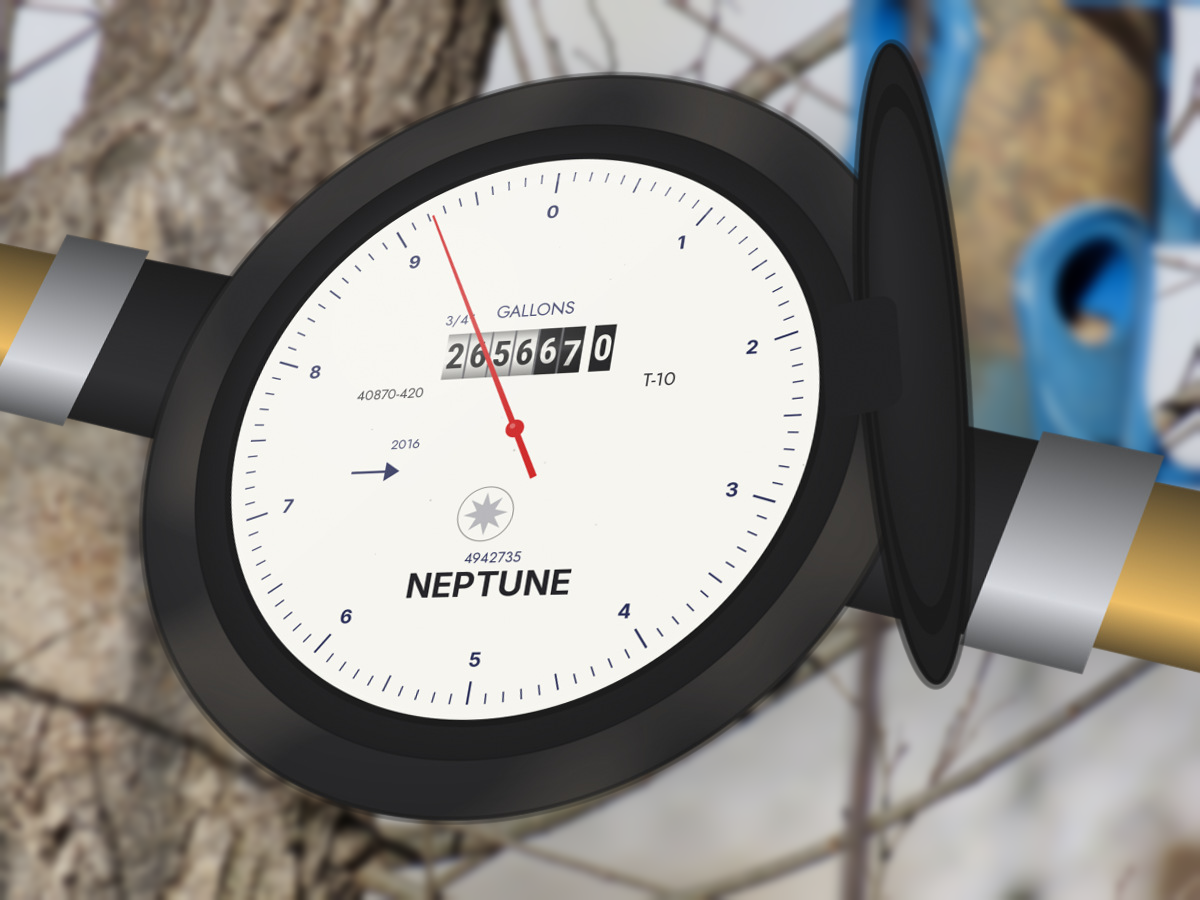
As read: **2656669.2** gal
